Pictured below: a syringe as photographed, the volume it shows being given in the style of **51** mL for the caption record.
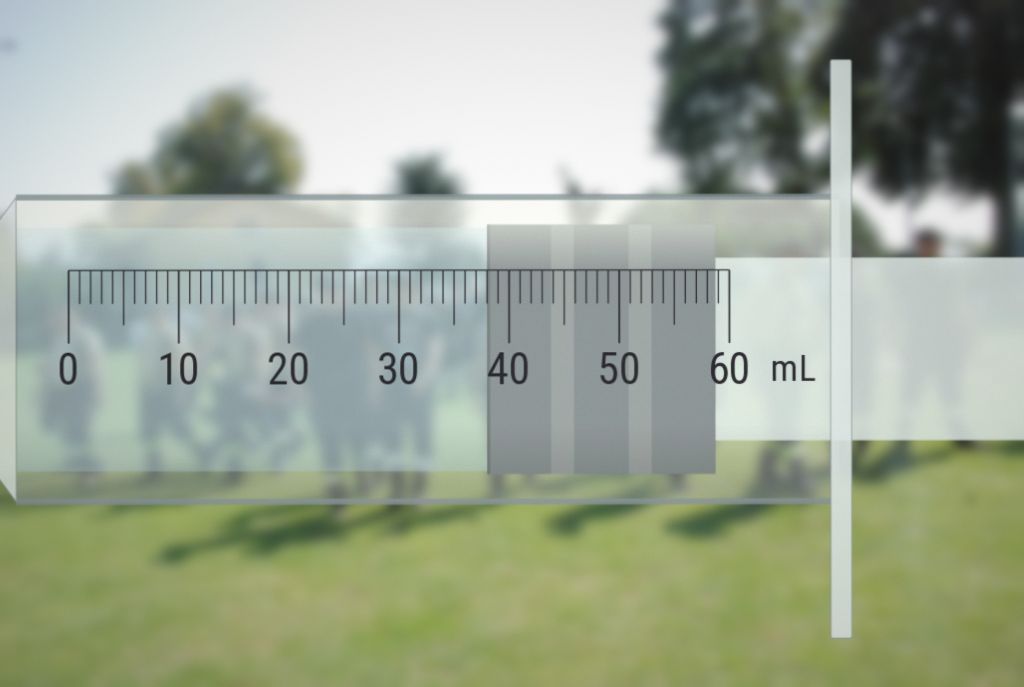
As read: **38** mL
